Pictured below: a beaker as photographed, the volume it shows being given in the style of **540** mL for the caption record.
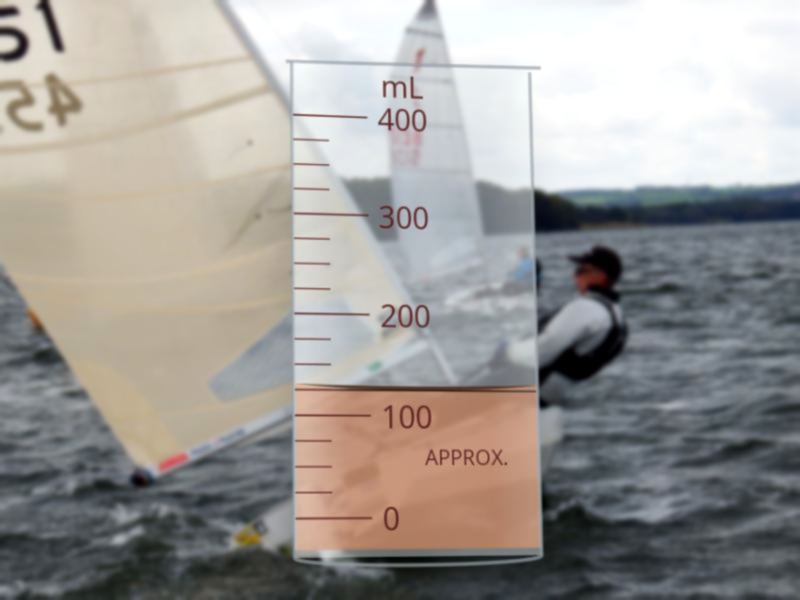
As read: **125** mL
